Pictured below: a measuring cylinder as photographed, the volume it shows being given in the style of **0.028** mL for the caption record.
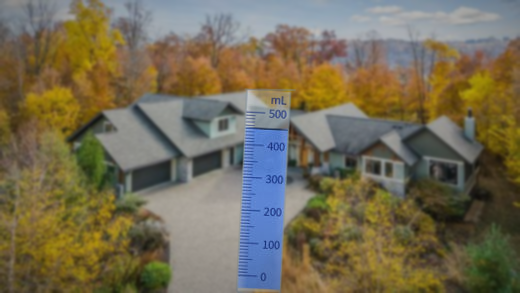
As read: **450** mL
